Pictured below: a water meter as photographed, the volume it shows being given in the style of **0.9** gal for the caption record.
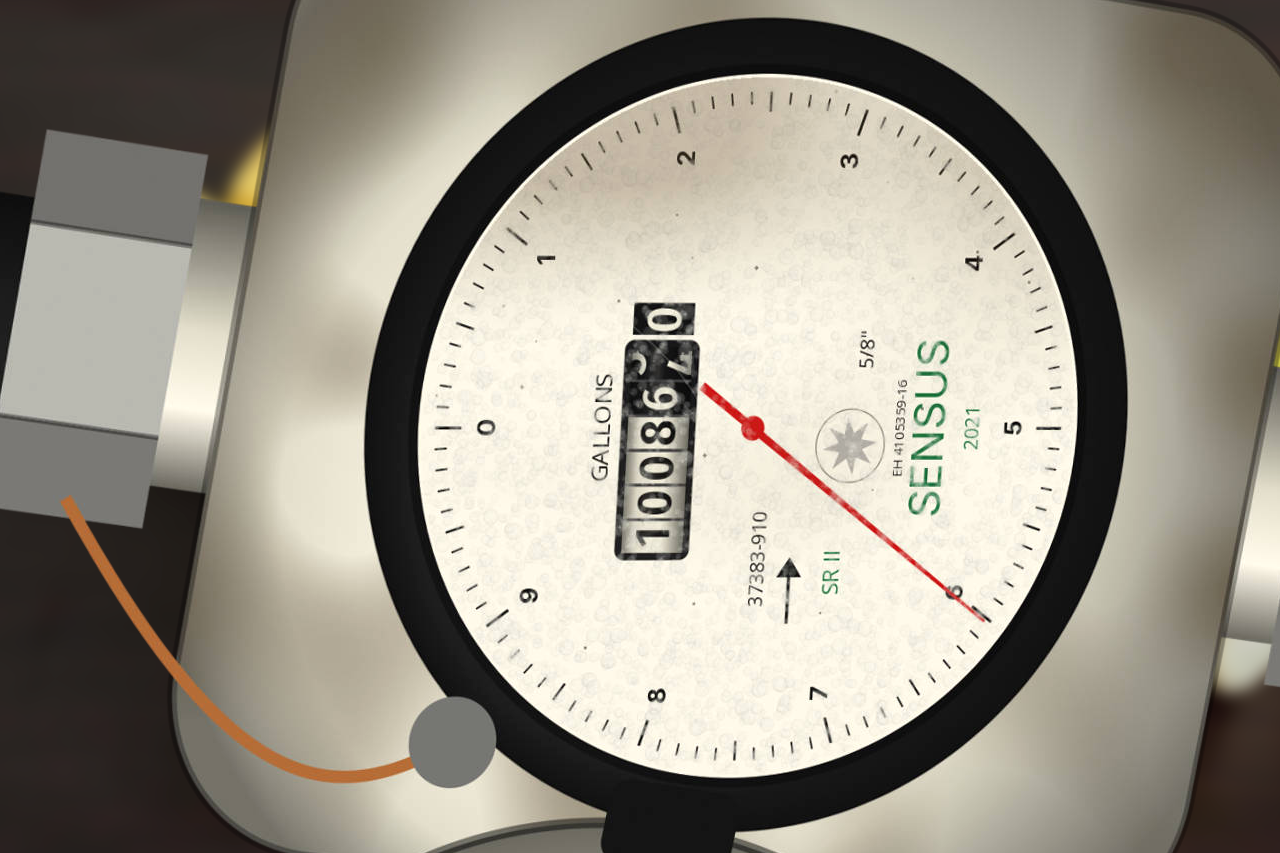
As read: **1008636.0** gal
